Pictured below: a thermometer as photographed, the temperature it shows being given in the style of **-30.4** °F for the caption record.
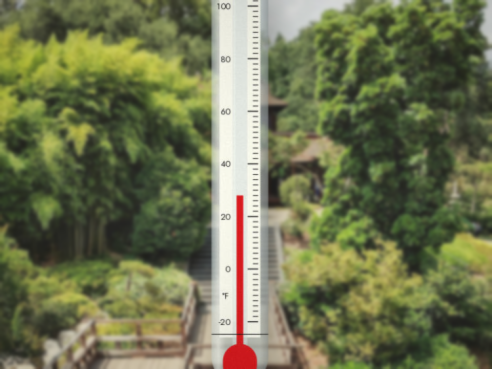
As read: **28** °F
